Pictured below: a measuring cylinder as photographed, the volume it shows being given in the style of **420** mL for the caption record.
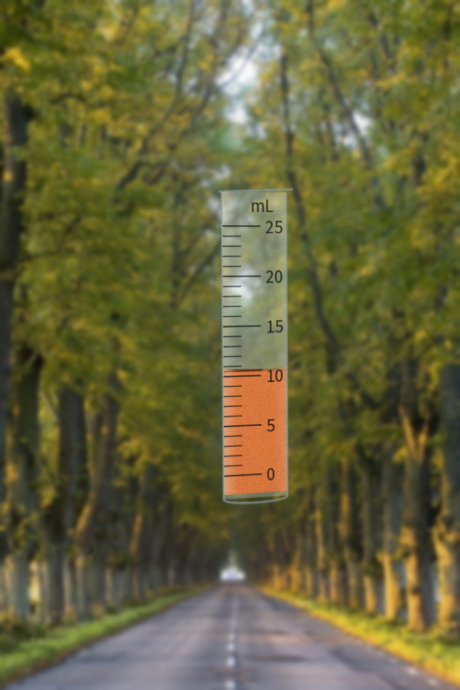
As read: **10.5** mL
